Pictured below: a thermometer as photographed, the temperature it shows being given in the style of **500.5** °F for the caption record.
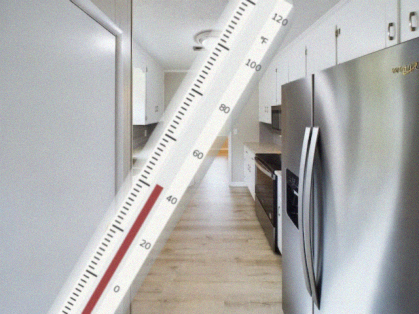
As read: **42** °F
